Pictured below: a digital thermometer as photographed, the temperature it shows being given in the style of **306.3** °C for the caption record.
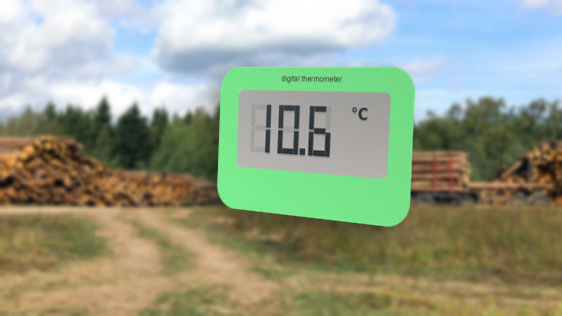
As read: **10.6** °C
